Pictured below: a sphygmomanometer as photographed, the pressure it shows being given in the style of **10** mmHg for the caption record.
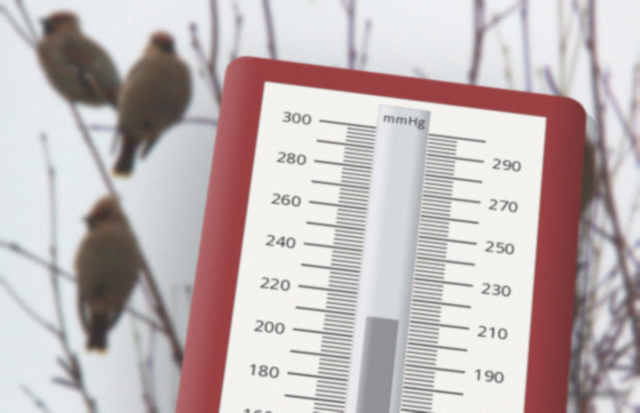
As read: **210** mmHg
